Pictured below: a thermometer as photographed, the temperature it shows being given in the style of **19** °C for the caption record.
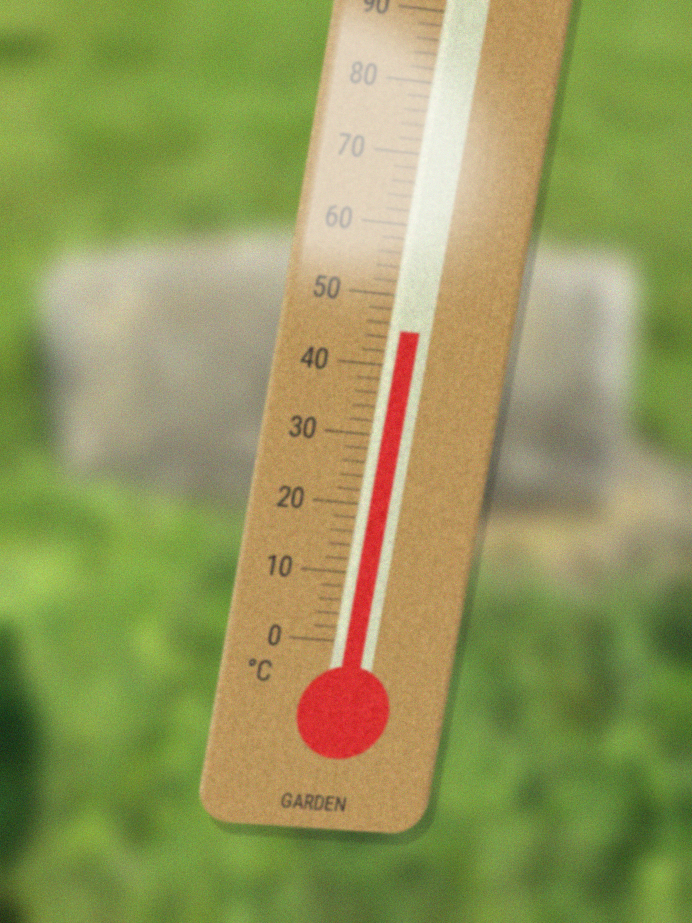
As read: **45** °C
